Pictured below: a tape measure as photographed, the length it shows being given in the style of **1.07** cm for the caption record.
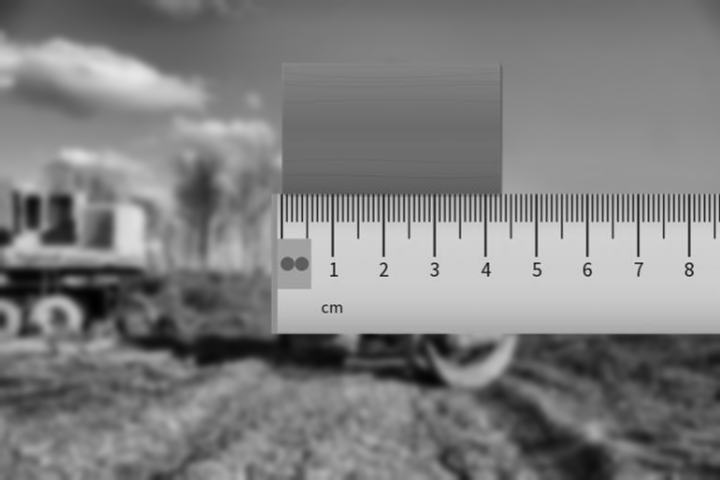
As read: **4.3** cm
